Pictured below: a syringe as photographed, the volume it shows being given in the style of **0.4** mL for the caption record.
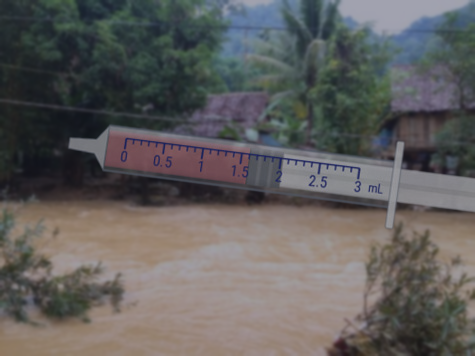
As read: **1.6** mL
